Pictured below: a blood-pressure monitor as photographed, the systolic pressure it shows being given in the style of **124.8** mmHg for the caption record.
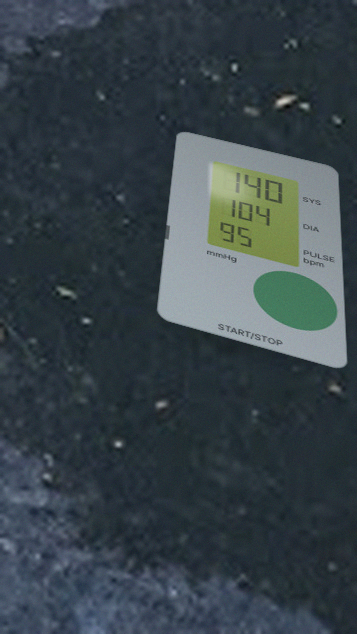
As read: **140** mmHg
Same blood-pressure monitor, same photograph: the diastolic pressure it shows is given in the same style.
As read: **104** mmHg
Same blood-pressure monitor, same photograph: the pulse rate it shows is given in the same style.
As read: **95** bpm
